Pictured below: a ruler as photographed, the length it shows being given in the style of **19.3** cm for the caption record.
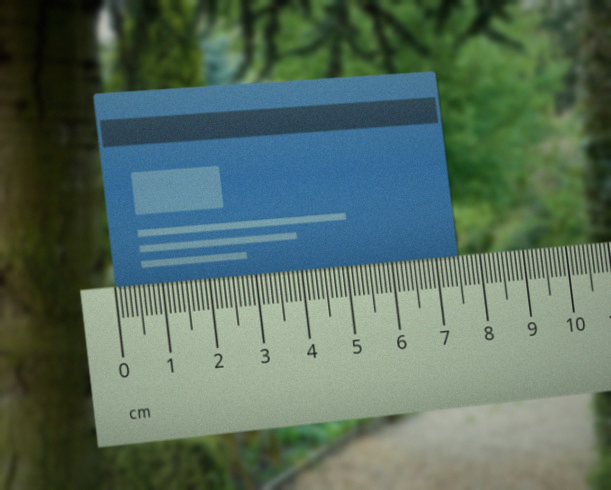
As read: **7.5** cm
